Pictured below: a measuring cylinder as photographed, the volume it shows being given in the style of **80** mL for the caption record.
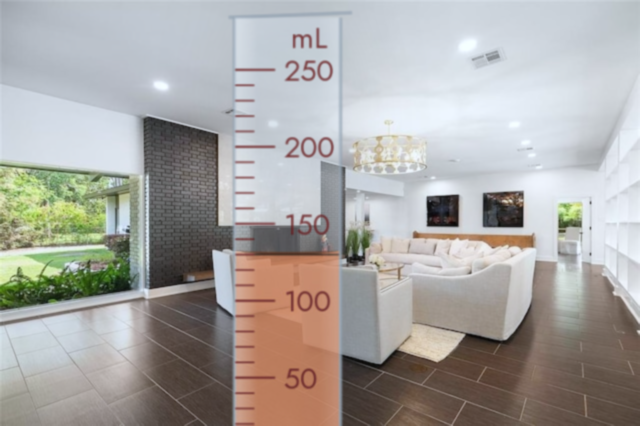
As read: **130** mL
